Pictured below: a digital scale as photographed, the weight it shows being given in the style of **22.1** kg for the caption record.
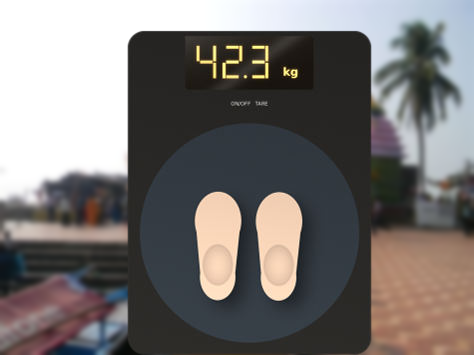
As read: **42.3** kg
